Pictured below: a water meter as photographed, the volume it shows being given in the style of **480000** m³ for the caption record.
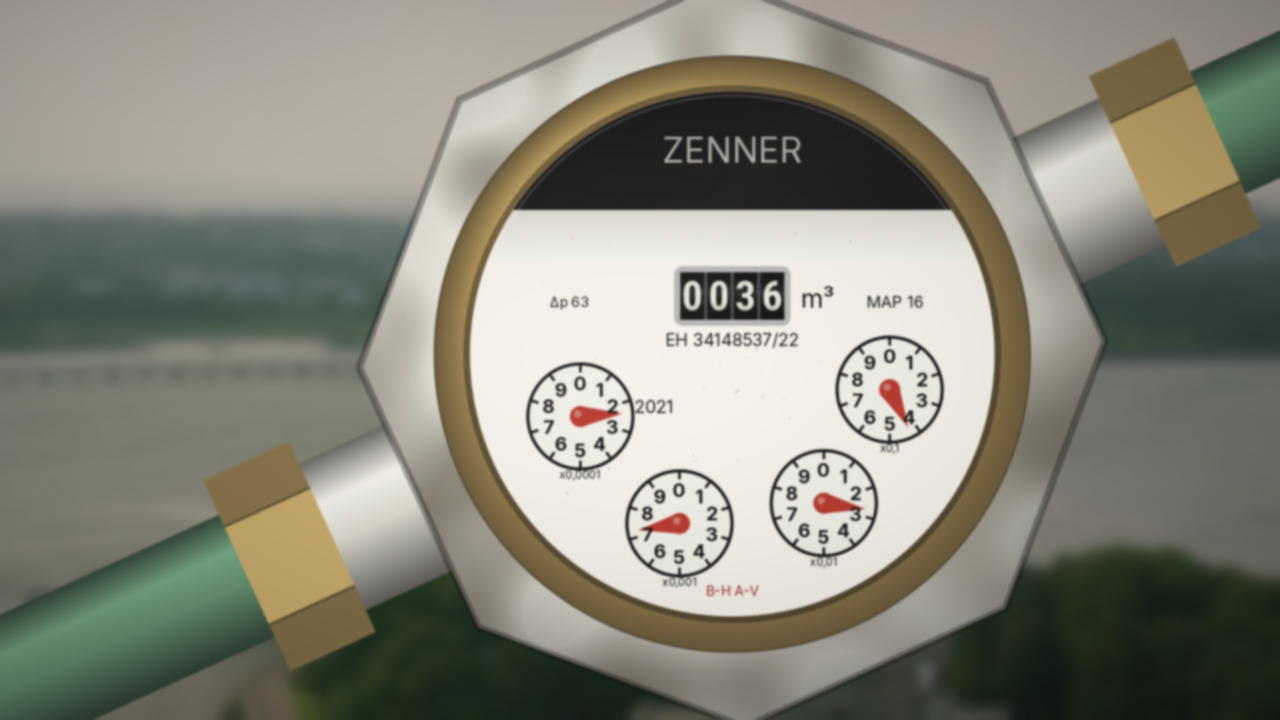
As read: **36.4272** m³
